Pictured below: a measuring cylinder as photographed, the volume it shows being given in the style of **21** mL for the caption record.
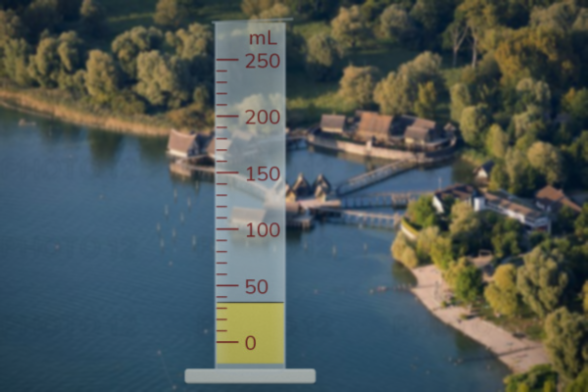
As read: **35** mL
